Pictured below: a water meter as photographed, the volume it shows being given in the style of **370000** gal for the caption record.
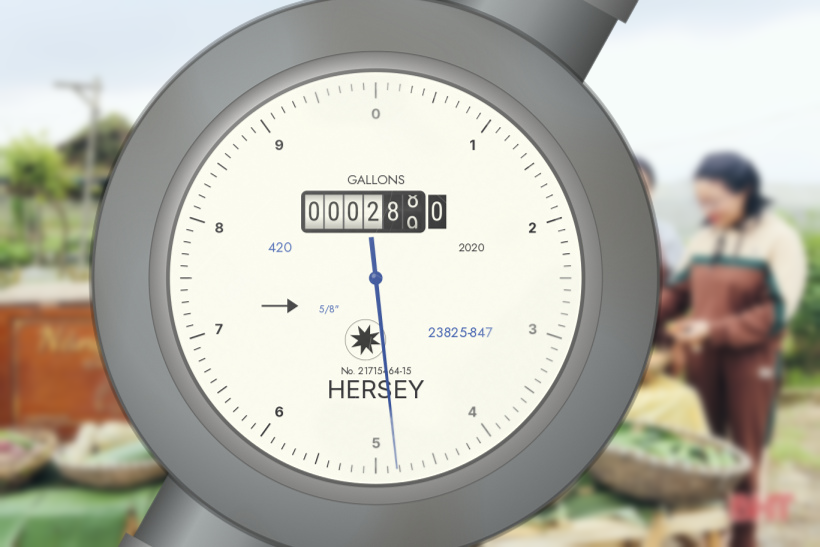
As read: **2884.8** gal
